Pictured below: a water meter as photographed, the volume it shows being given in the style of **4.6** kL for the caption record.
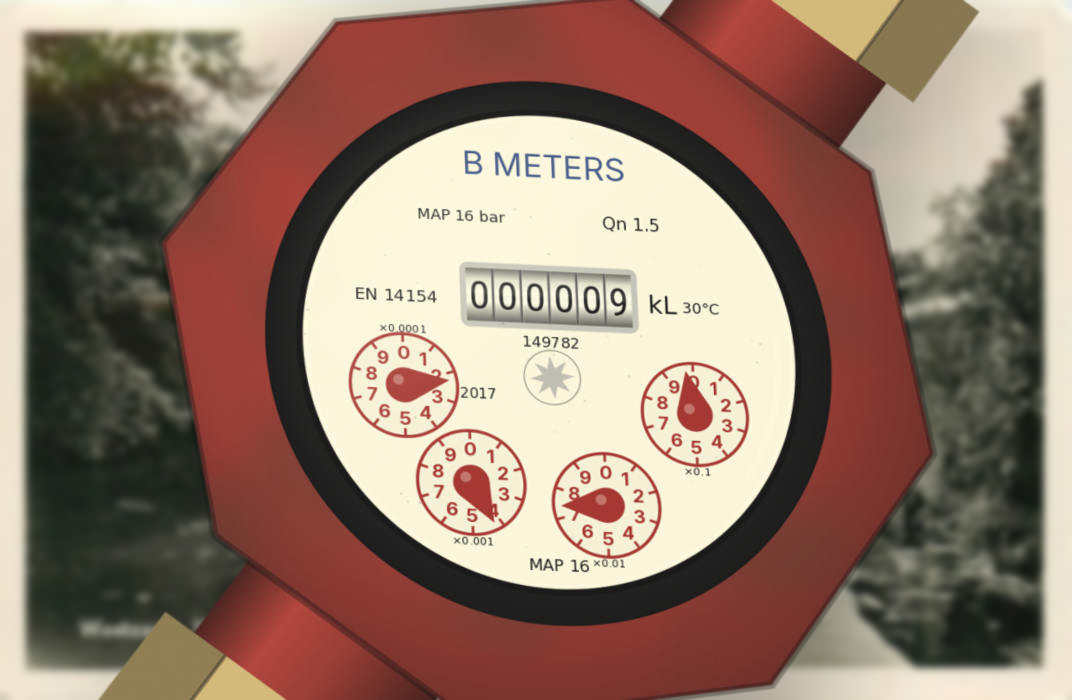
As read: **8.9742** kL
